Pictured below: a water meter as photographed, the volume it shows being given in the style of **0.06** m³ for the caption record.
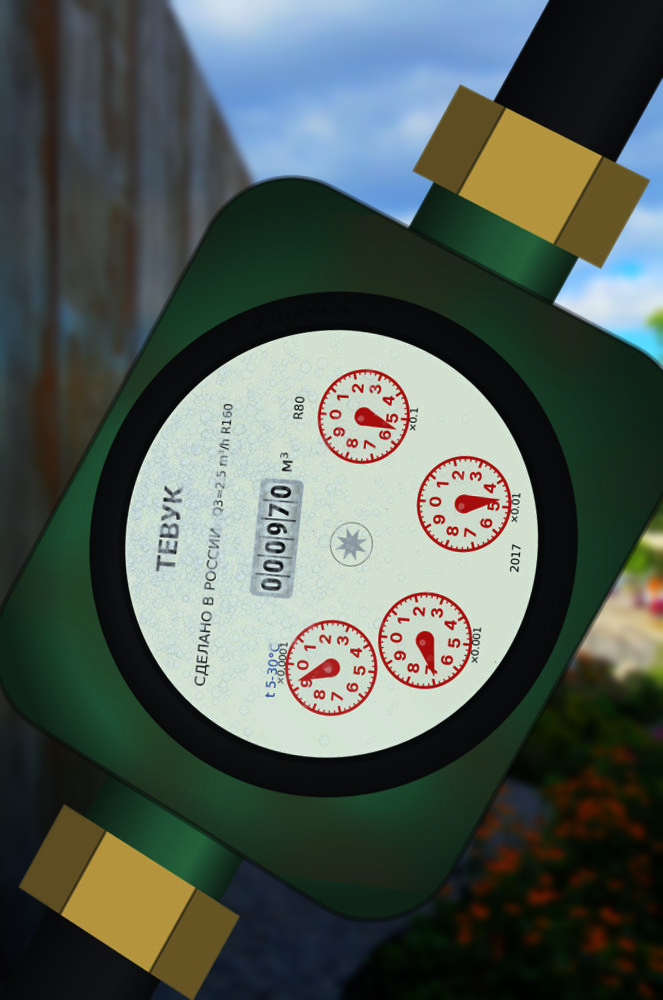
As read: **970.5469** m³
